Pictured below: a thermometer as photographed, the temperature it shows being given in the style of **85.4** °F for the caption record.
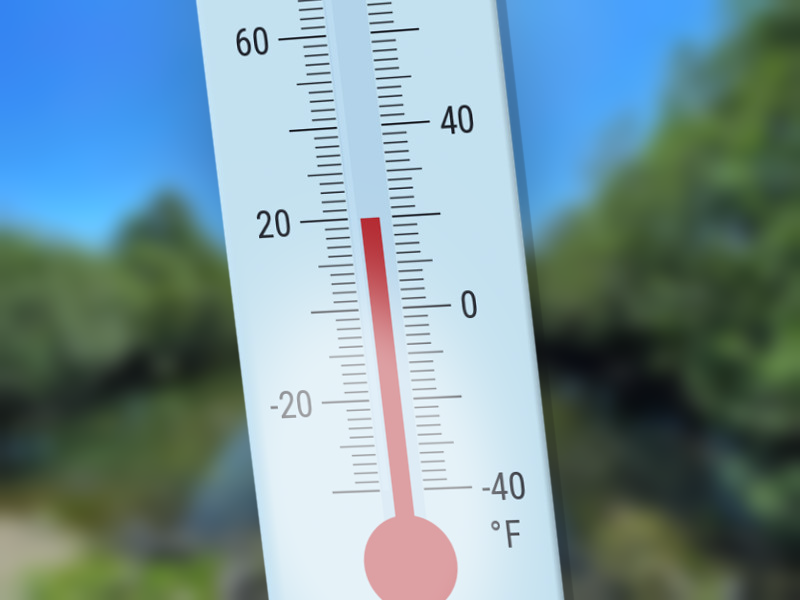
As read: **20** °F
